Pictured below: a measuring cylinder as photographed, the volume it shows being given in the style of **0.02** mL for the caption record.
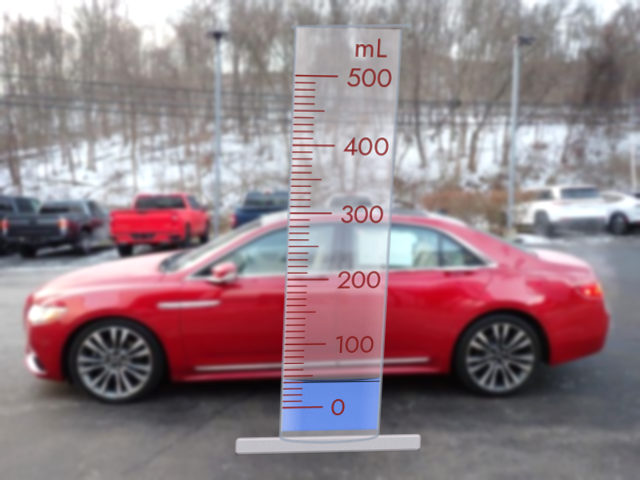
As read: **40** mL
